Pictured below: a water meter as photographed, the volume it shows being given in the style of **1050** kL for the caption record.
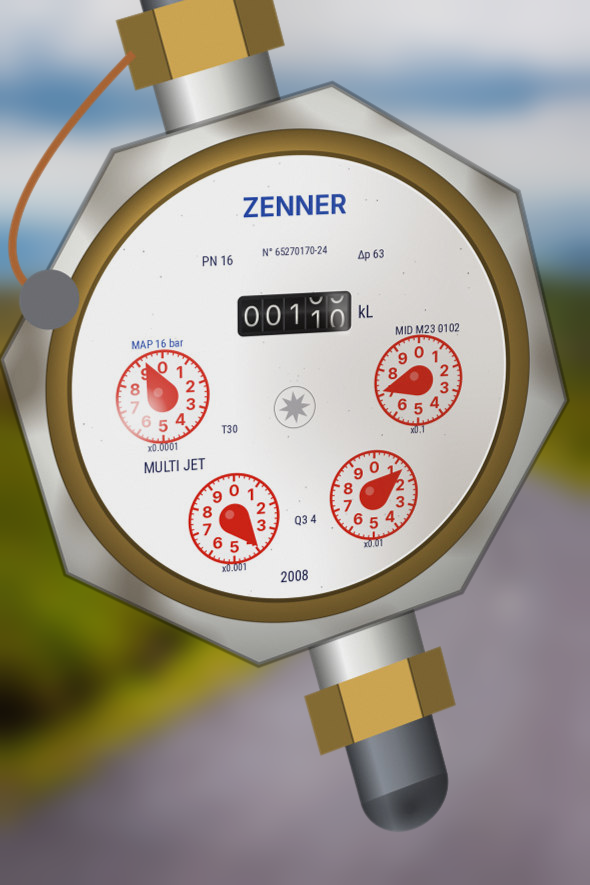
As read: **109.7139** kL
